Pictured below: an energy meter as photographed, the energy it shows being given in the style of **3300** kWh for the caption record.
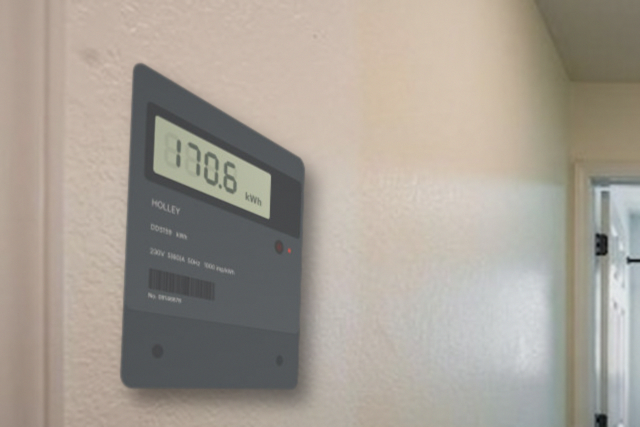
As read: **170.6** kWh
